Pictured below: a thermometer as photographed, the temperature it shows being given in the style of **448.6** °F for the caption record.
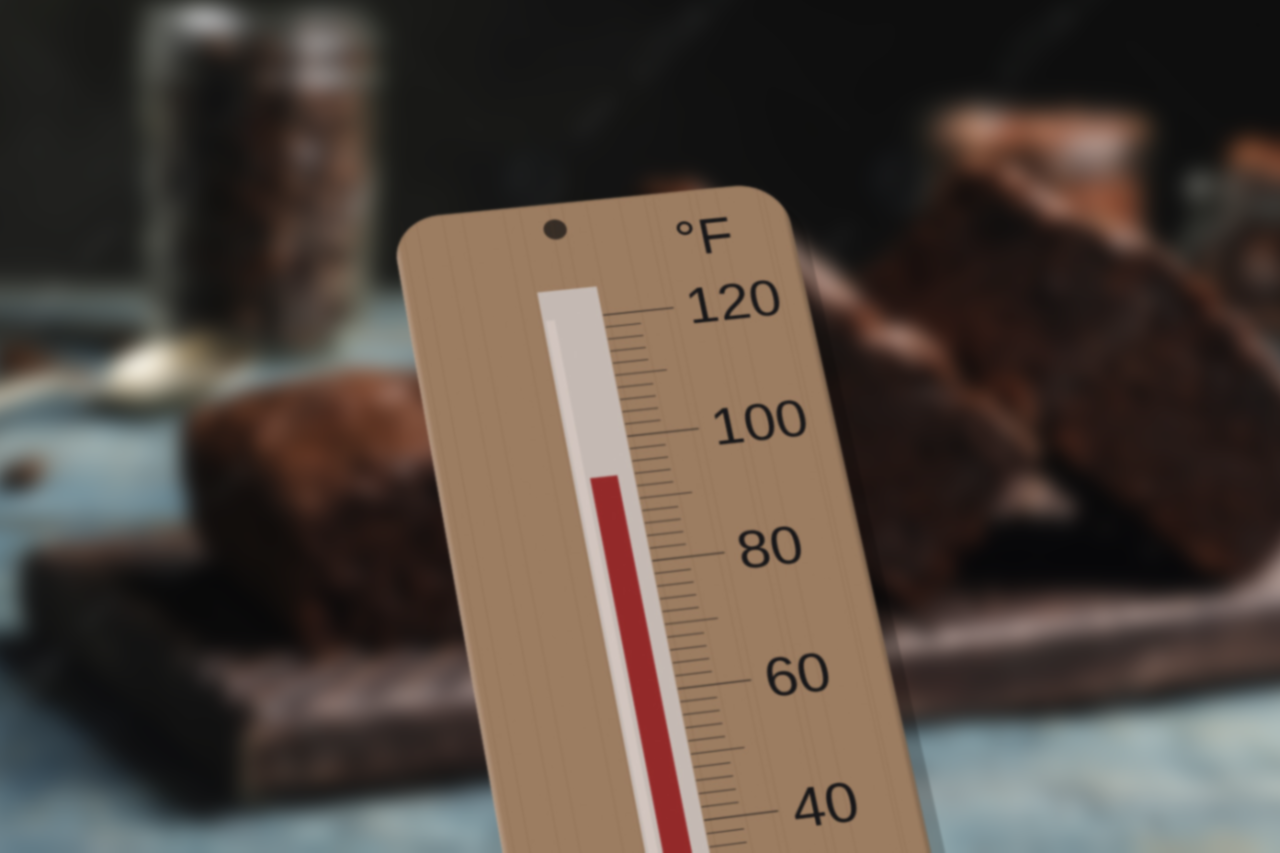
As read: **94** °F
